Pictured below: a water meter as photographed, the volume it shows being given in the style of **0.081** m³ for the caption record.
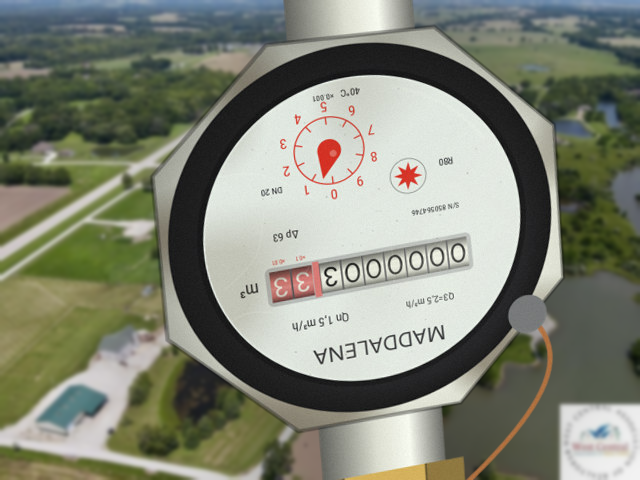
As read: **3.330** m³
